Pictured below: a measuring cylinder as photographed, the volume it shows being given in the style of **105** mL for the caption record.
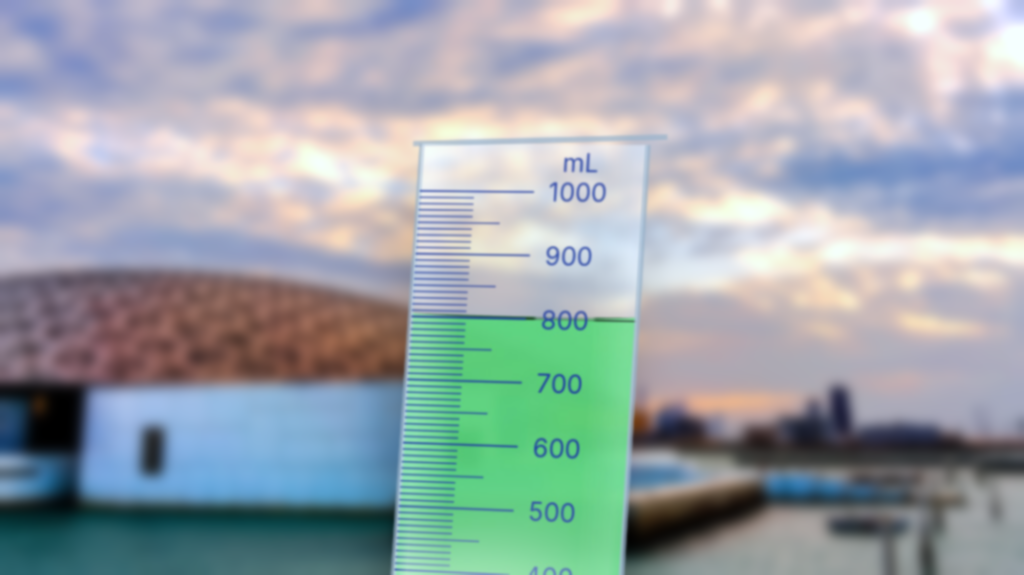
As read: **800** mL
